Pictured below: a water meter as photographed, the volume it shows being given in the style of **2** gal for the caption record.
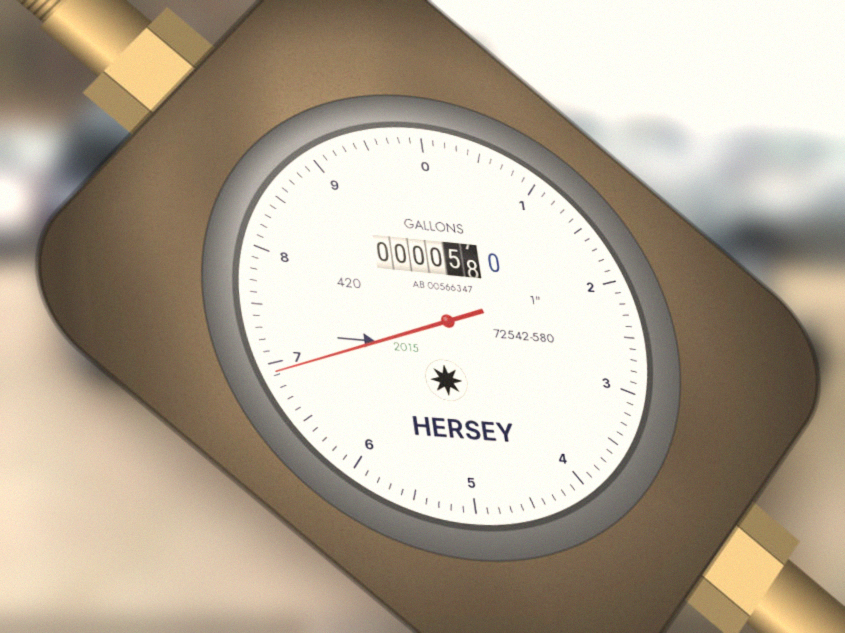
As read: **576.9** gal
